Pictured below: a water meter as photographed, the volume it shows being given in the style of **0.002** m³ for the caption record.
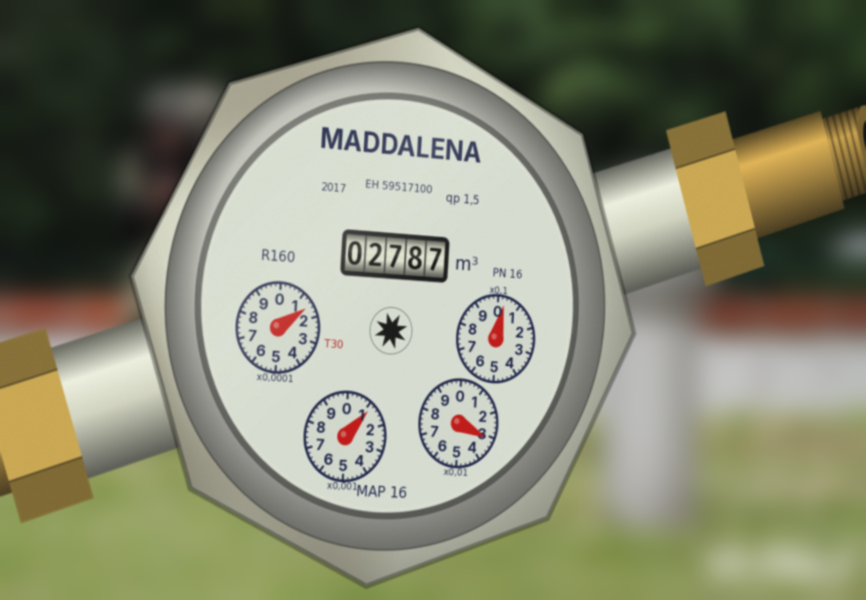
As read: **2787.0311** m³
